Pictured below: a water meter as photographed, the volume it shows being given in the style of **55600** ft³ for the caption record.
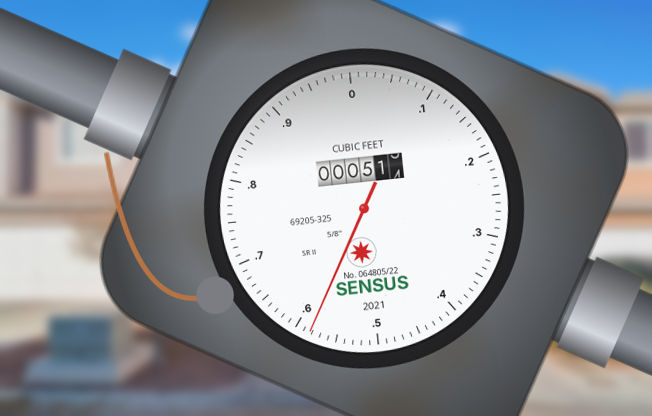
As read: **513.58** ft³
